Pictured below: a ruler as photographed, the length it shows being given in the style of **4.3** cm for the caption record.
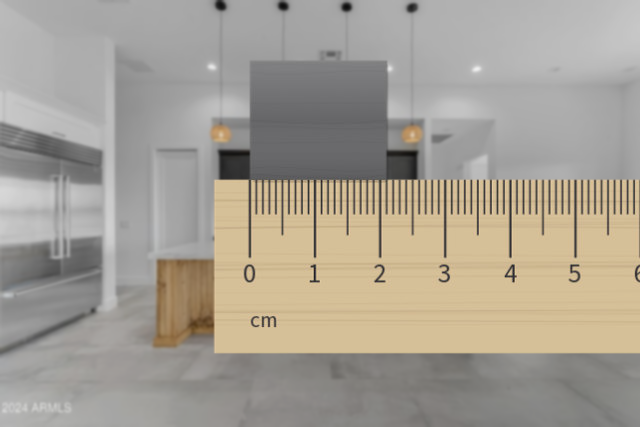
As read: **2.1** cm
